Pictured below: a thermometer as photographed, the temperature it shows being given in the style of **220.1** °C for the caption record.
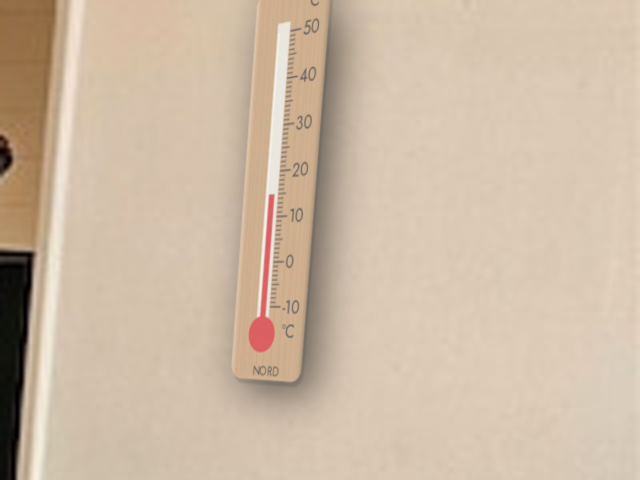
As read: **15** °C
